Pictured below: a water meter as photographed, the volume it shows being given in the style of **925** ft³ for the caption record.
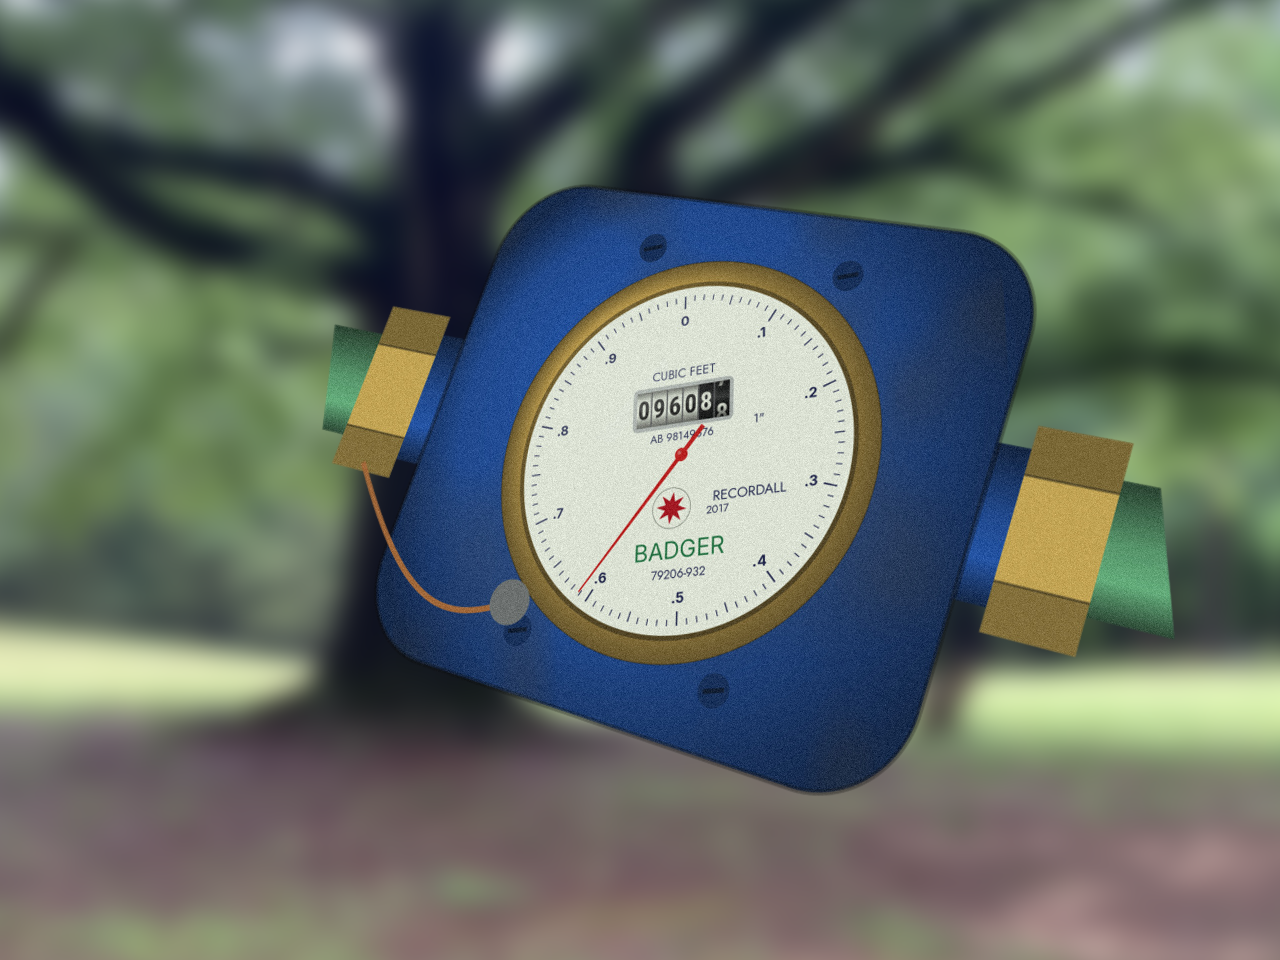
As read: **96087.61** ft³
